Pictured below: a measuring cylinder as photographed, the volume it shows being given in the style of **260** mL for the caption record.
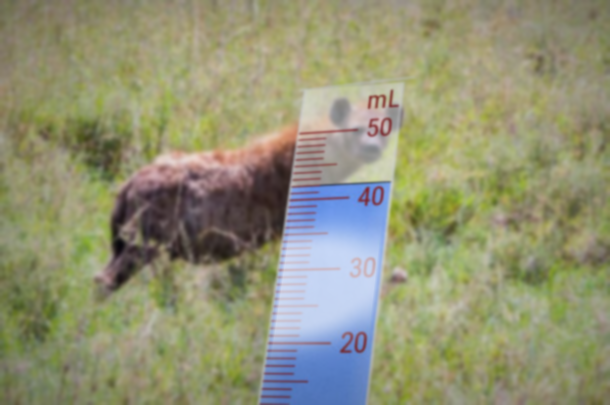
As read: **42** mL
